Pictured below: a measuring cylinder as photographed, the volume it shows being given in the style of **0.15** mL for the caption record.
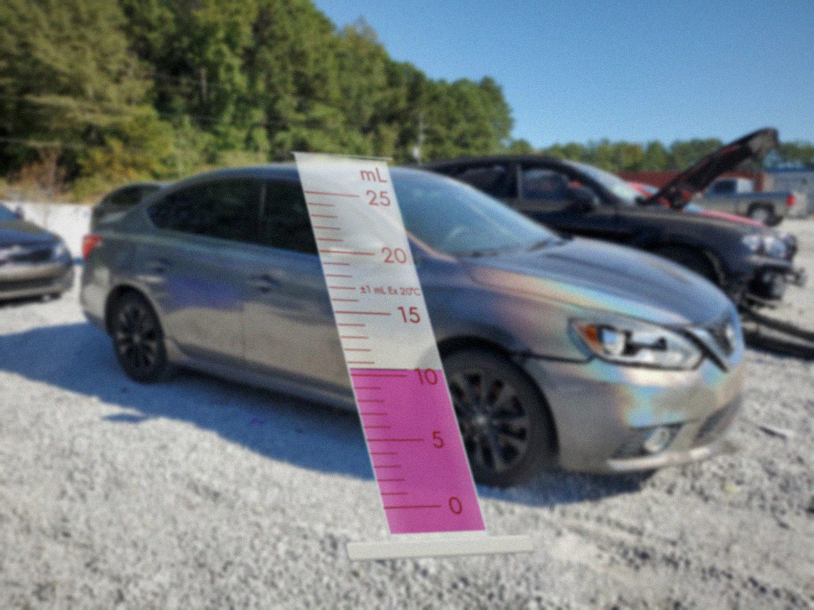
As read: **10.5** mL
